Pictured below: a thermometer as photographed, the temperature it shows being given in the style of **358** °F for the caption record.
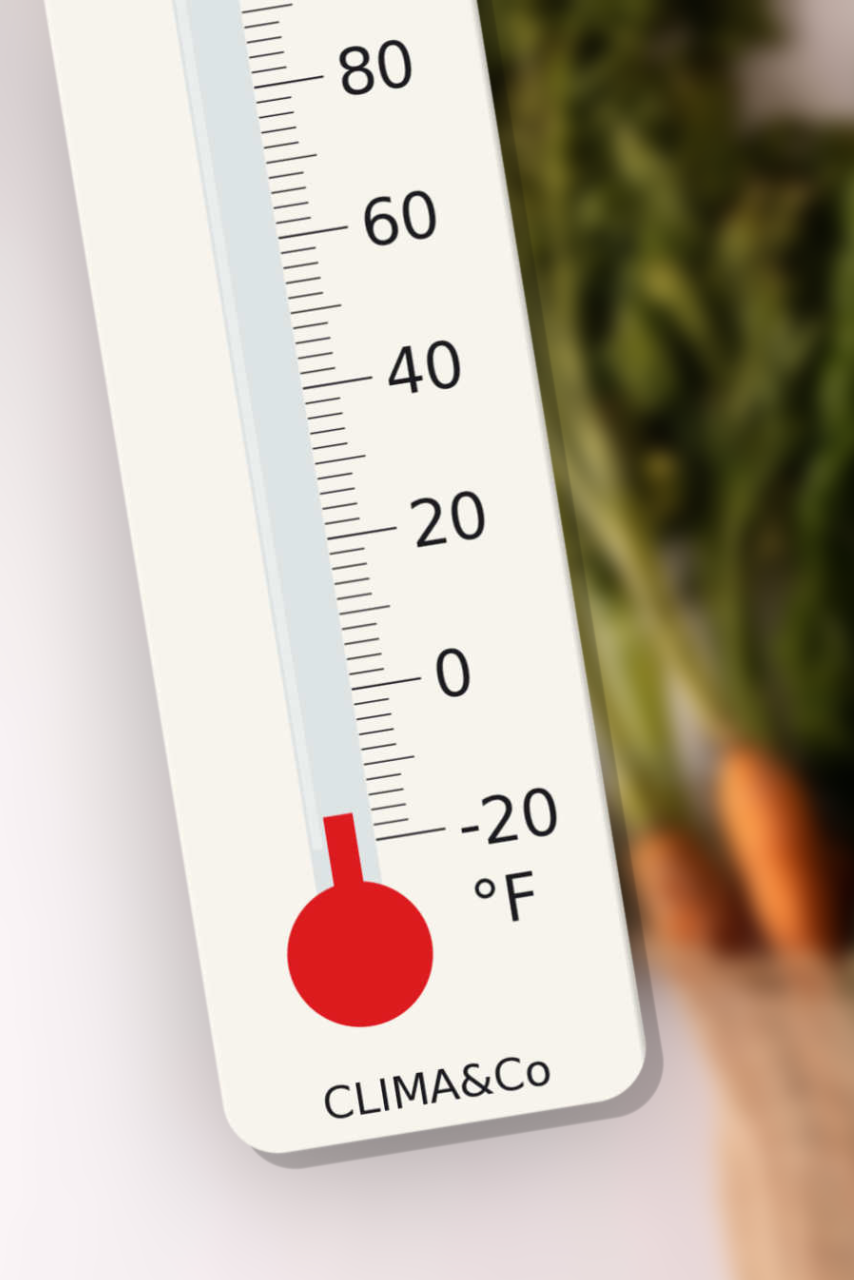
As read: **-16** °F
